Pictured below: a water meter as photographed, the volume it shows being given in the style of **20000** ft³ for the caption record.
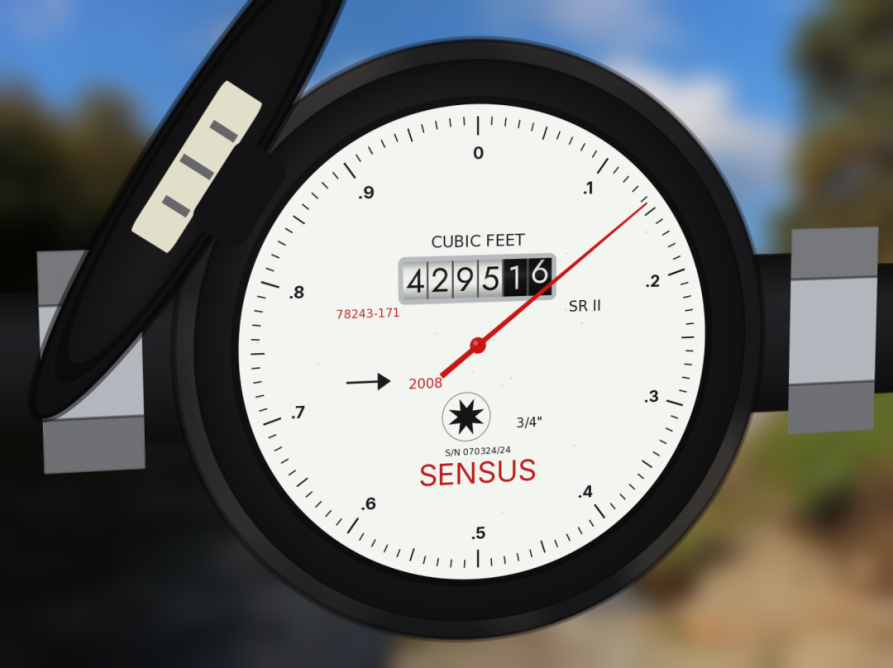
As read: **429516.14** ft³
